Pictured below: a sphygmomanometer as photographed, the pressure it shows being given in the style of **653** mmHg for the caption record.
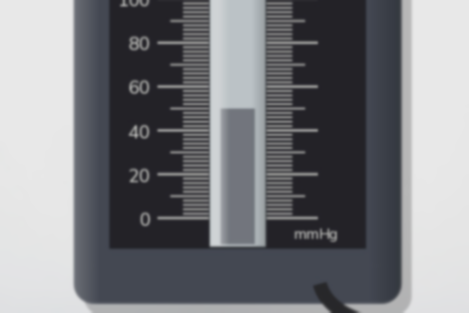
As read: **50** mmHg
